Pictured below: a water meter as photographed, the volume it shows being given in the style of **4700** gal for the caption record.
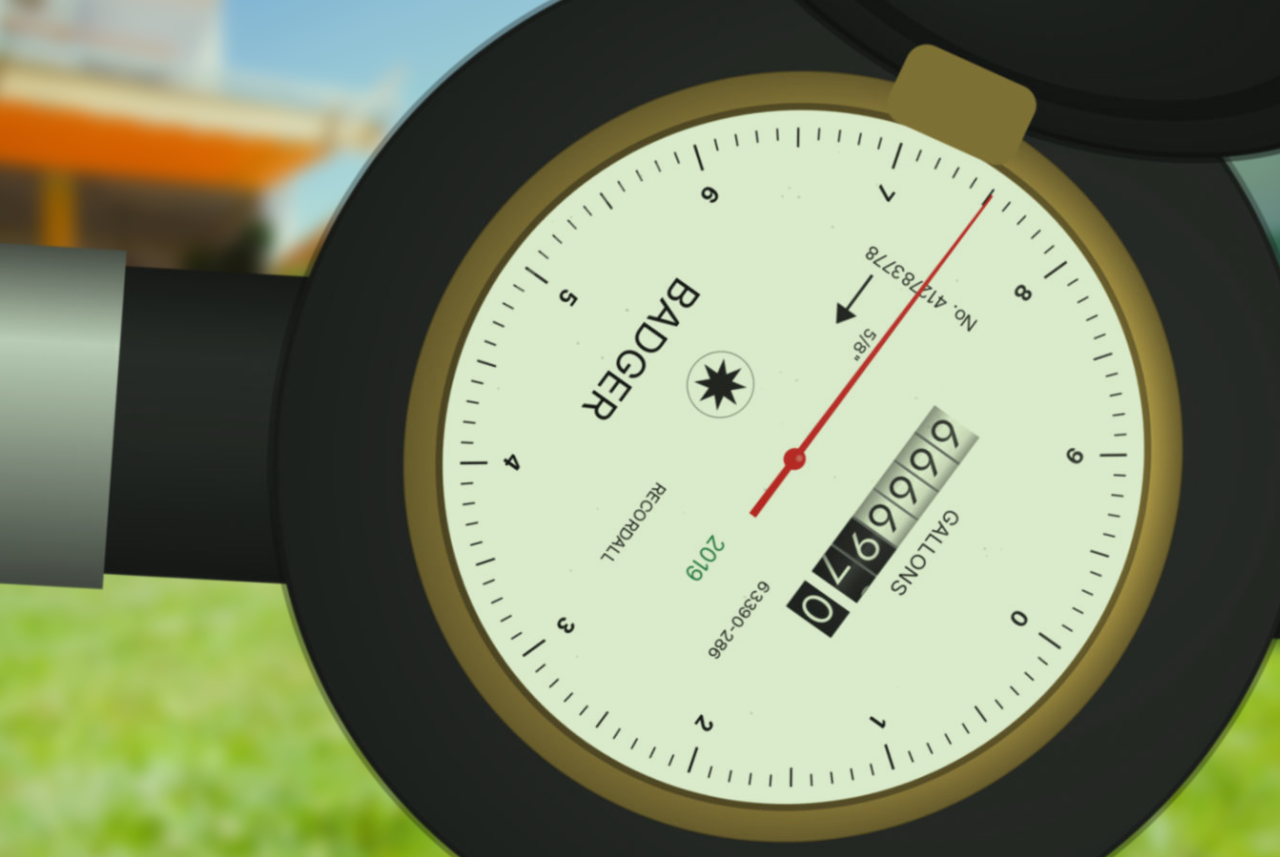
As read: **6666967.5** gal
